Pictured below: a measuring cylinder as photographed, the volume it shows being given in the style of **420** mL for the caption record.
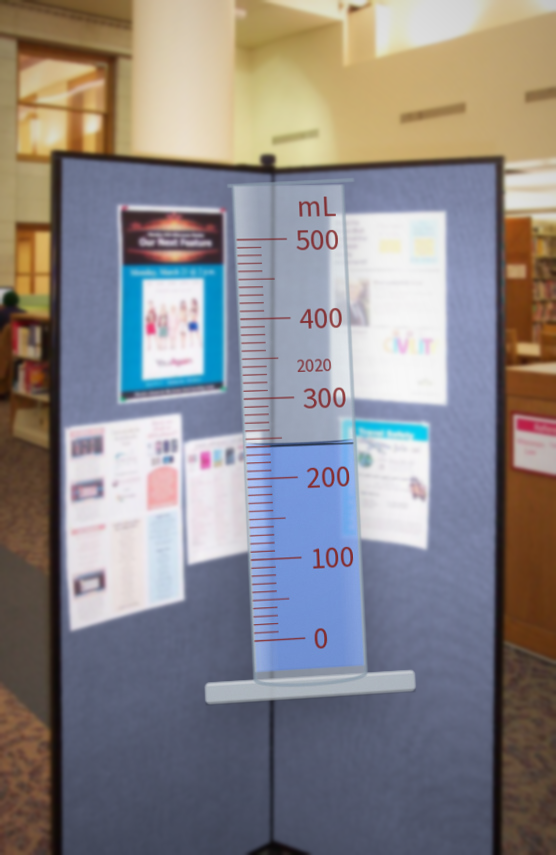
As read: **240** mL
